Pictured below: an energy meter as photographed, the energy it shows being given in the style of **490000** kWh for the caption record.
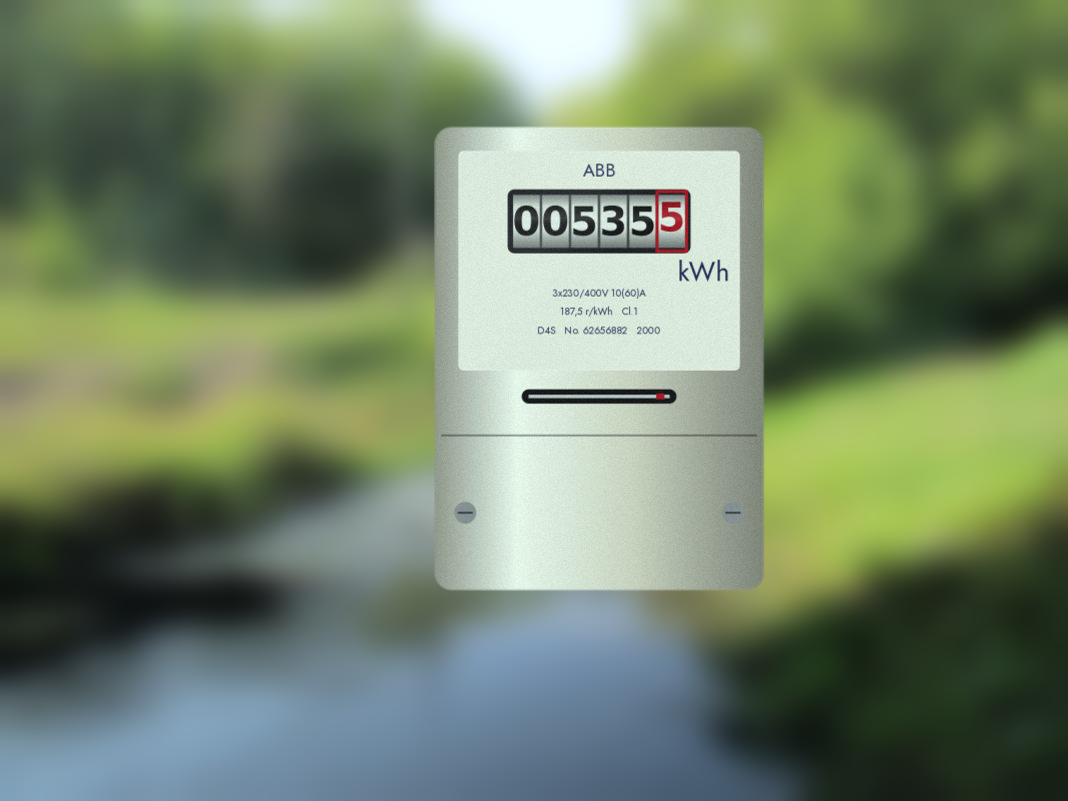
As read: **535.5** kWh
